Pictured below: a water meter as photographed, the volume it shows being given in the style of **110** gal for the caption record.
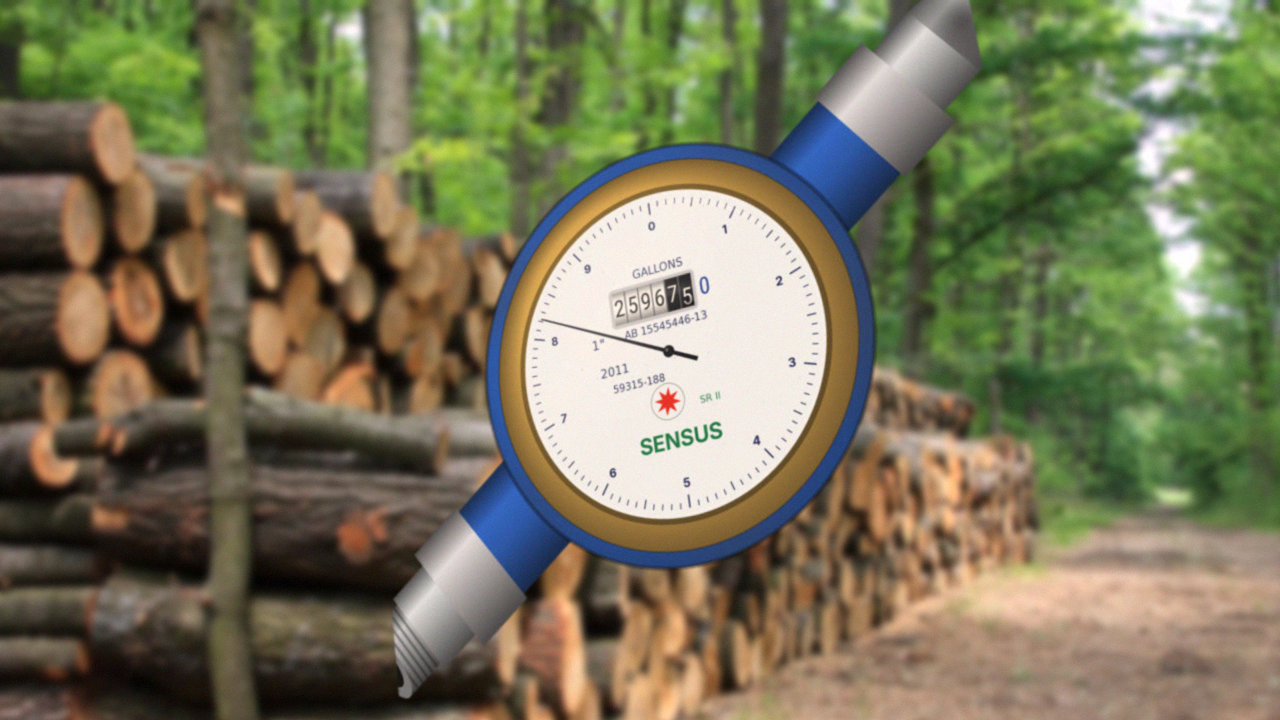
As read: **2596748.2** gal
